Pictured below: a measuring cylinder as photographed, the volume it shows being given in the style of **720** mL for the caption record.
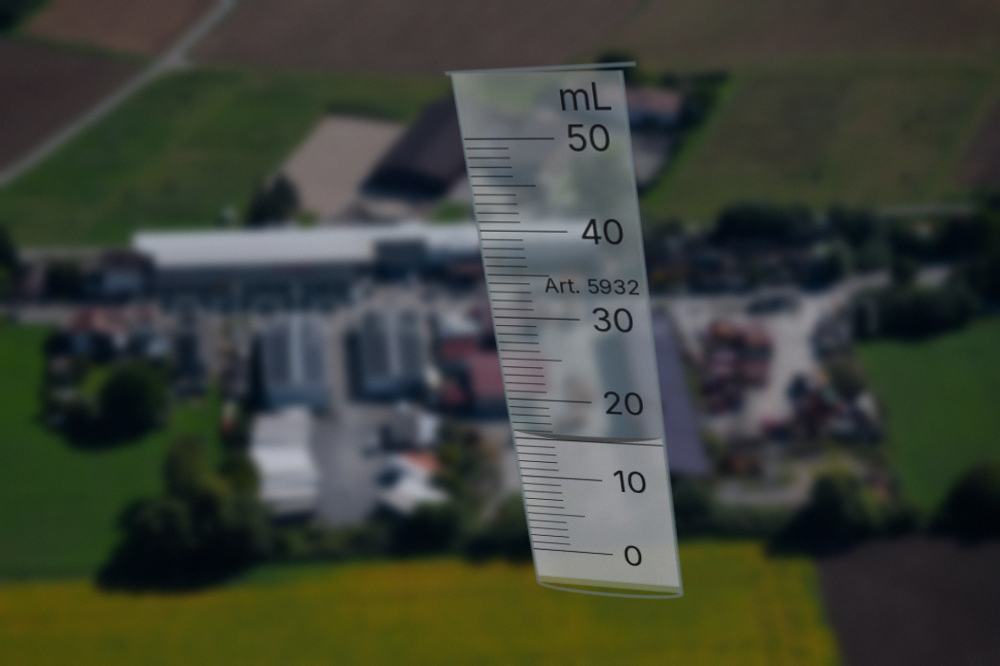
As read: **15** mL
